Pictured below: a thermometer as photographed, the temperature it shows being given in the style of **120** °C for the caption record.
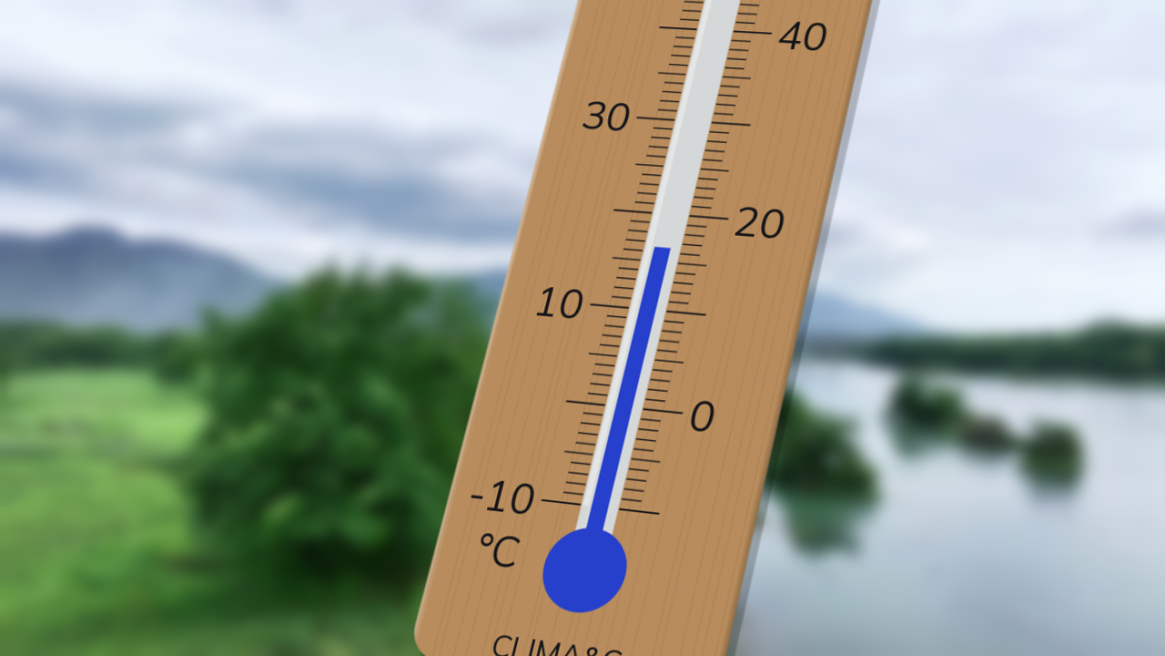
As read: **16.5** °C
